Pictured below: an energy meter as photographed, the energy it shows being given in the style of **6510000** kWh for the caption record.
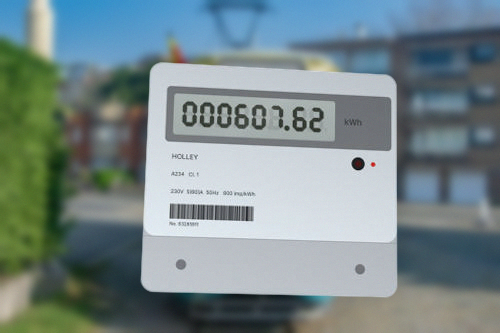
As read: **607.62** kWh
